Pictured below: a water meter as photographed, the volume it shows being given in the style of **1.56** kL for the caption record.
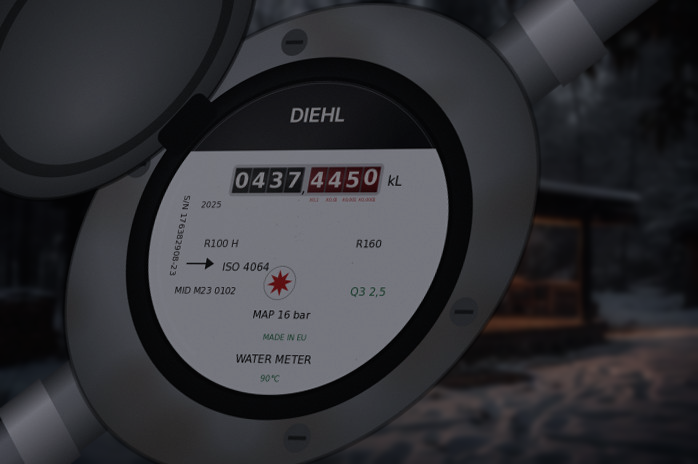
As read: **437.4450** kL
